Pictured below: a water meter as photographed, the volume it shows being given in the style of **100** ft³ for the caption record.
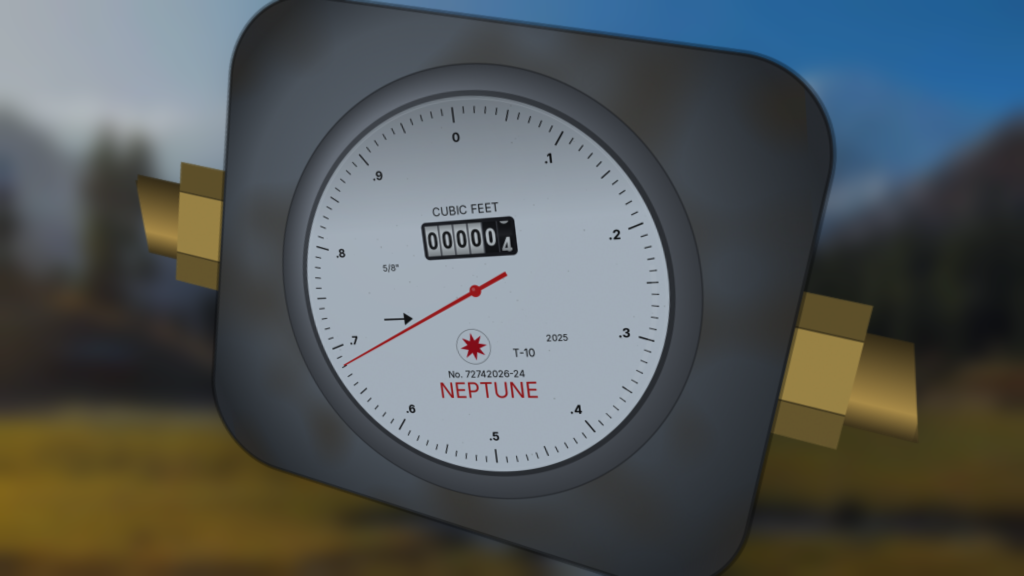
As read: **3.68** ft³
